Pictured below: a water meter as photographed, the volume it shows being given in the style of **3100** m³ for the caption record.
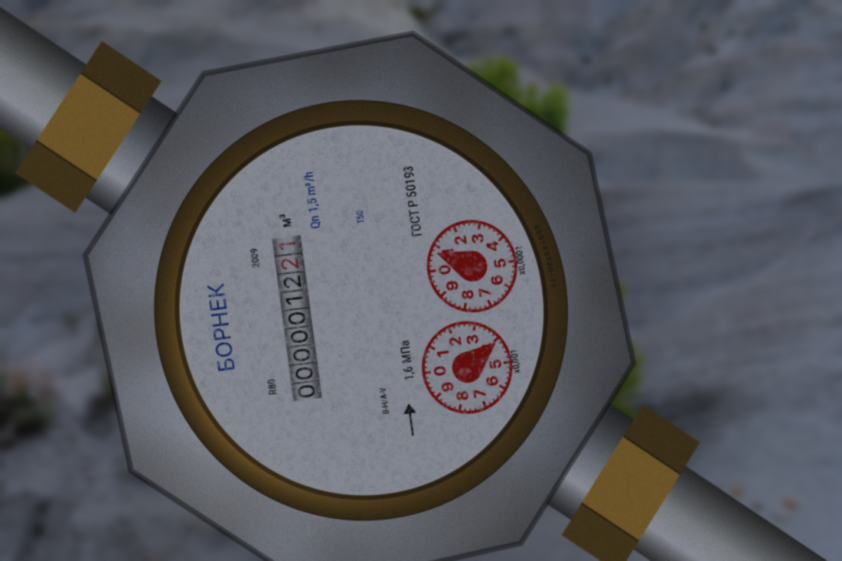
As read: **12.2140** m³
